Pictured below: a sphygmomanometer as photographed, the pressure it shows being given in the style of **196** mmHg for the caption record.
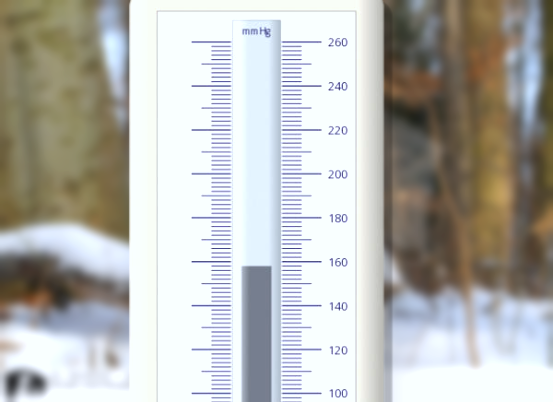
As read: **158** mmHg
